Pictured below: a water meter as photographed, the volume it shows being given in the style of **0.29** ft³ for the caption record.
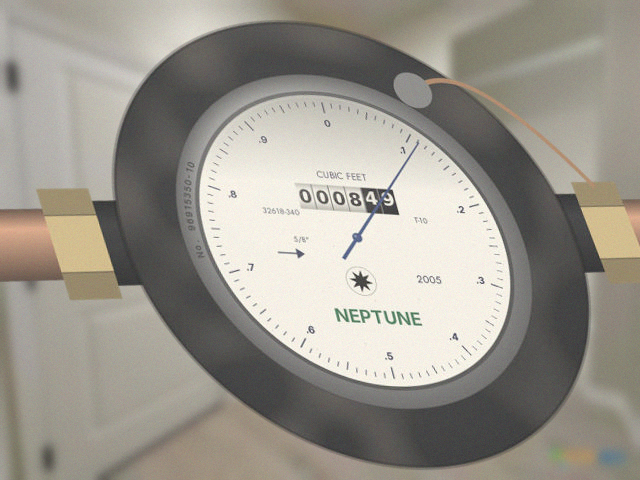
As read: **849.11** ft³
